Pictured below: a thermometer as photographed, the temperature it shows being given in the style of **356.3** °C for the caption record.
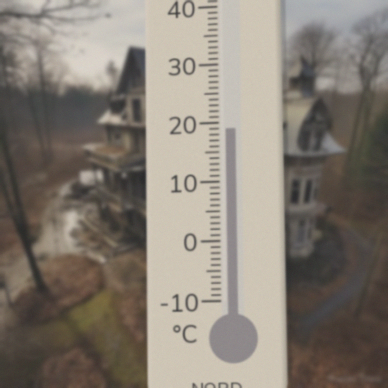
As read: **19** °C
